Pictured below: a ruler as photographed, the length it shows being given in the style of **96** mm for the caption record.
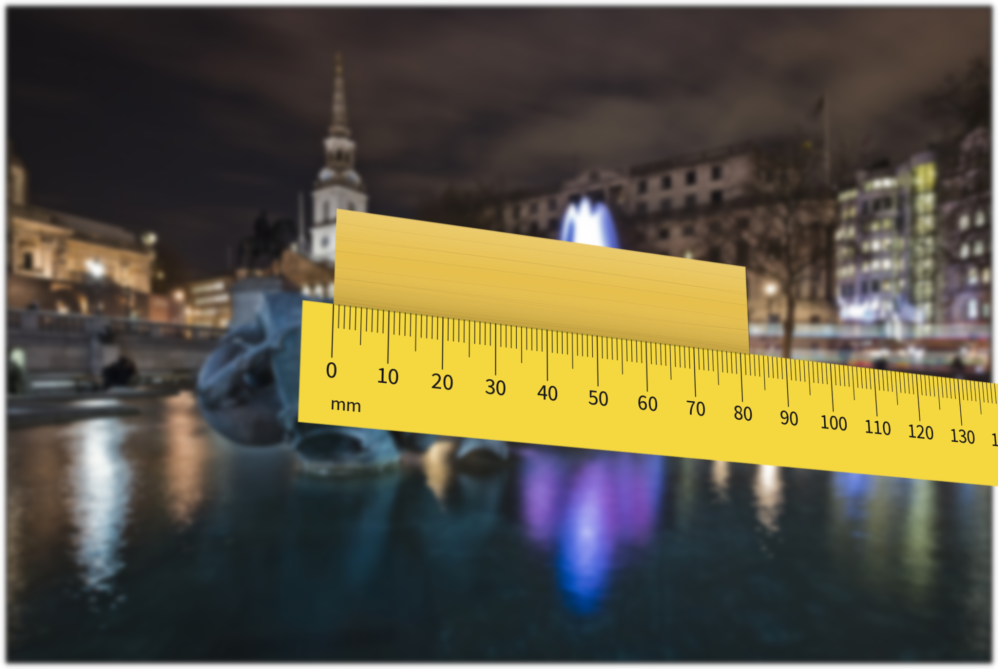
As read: **82** mm
